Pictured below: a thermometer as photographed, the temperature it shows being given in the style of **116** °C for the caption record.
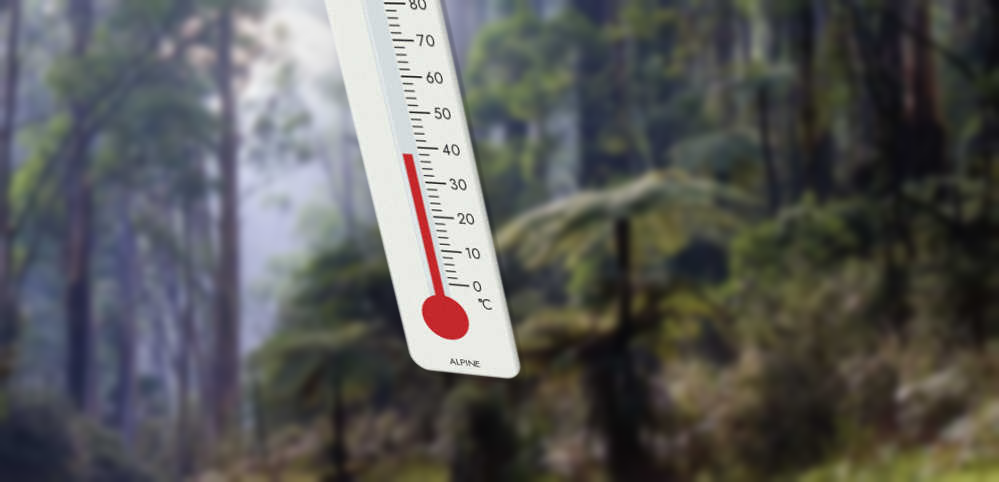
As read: **38** °C
